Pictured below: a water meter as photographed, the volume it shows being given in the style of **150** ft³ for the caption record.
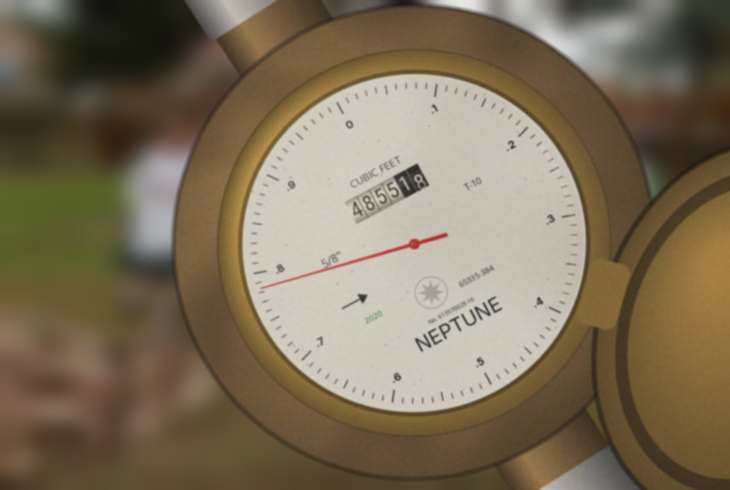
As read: **485517.78** ft³
